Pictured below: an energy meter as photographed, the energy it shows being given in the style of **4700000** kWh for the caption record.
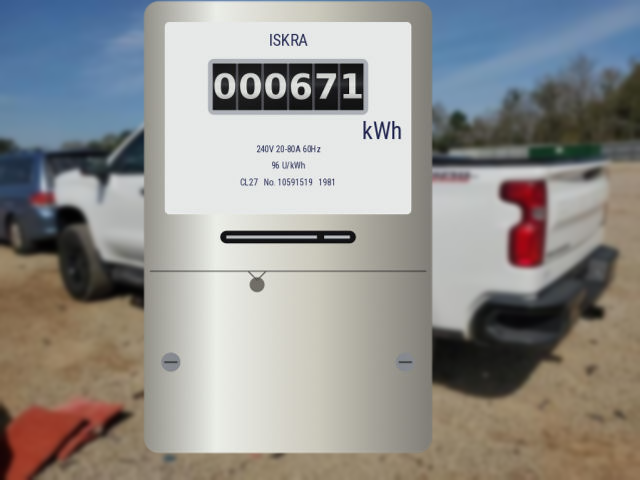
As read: **671** kWh
